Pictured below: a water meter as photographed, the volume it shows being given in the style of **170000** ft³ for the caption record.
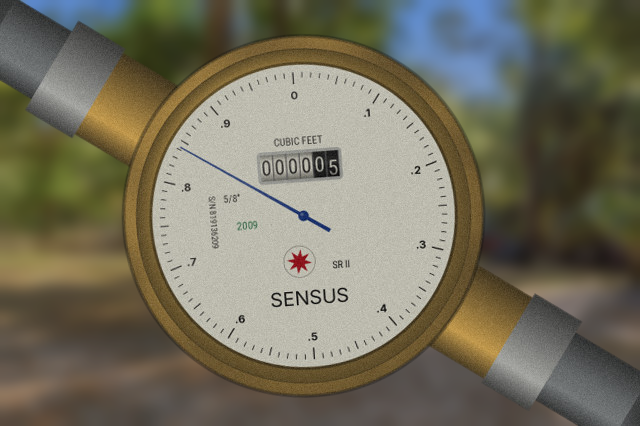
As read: **4.84** ft³
